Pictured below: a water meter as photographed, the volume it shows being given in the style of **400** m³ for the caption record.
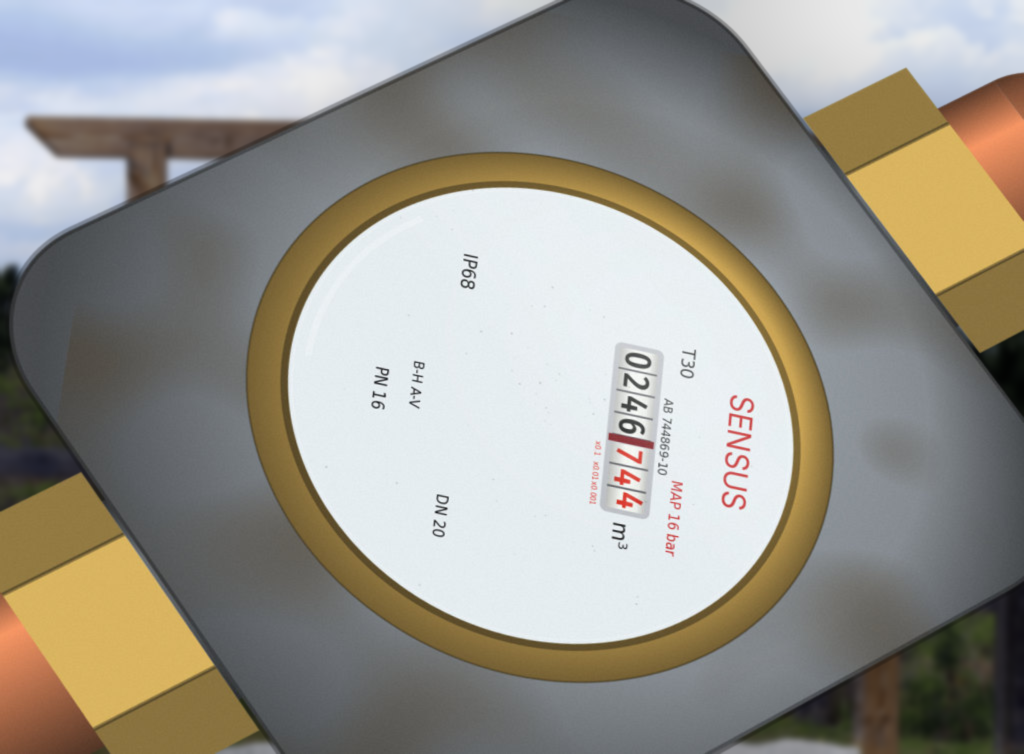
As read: **246.744** m³
